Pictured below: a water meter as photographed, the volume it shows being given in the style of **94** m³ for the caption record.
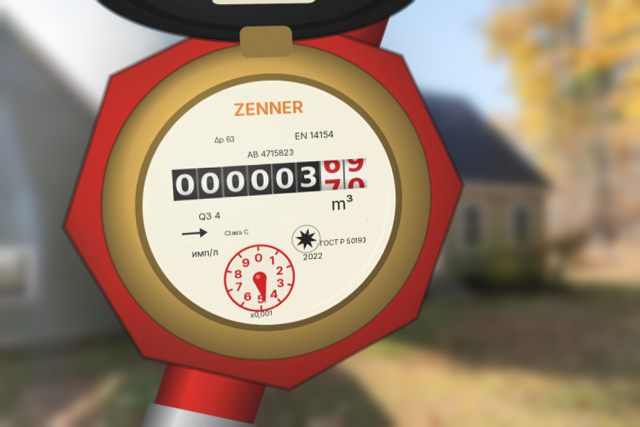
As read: **3.694** m³
